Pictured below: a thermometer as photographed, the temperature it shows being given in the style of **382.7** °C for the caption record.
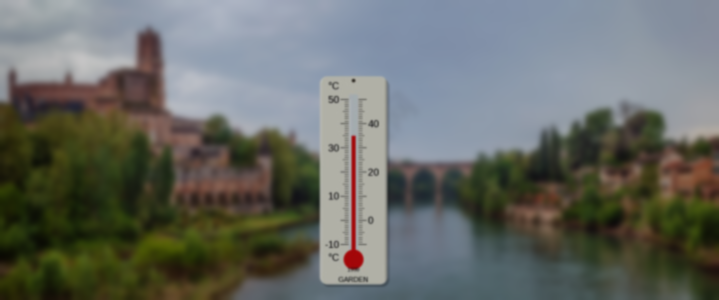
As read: **35** °C
